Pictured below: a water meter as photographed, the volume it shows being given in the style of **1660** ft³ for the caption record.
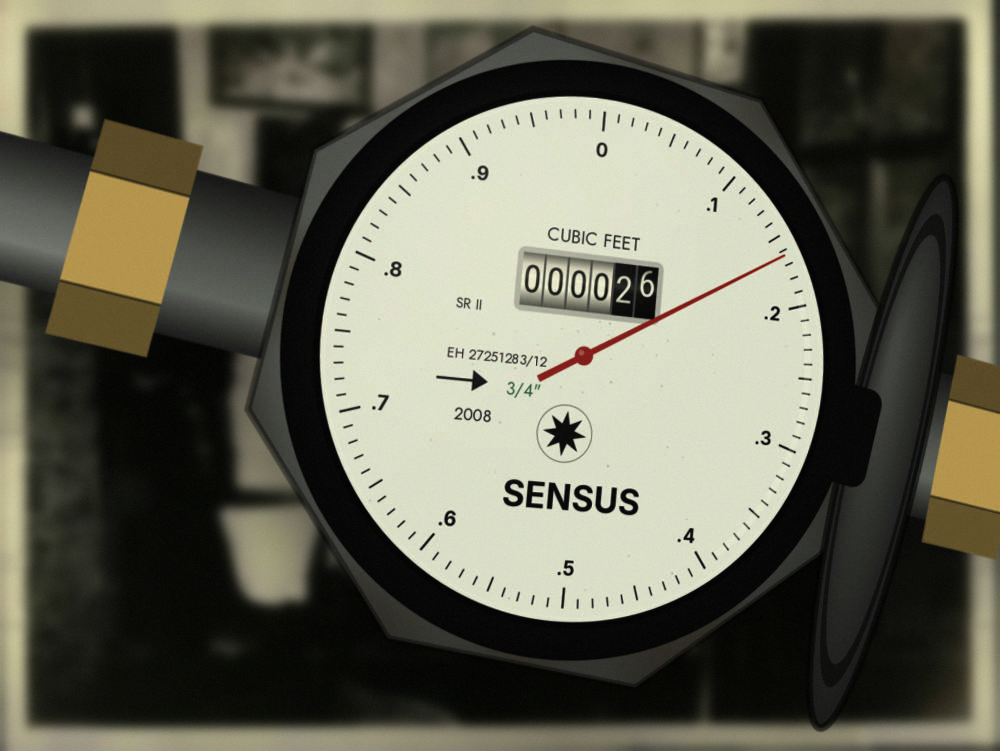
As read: **26.16** ft³
